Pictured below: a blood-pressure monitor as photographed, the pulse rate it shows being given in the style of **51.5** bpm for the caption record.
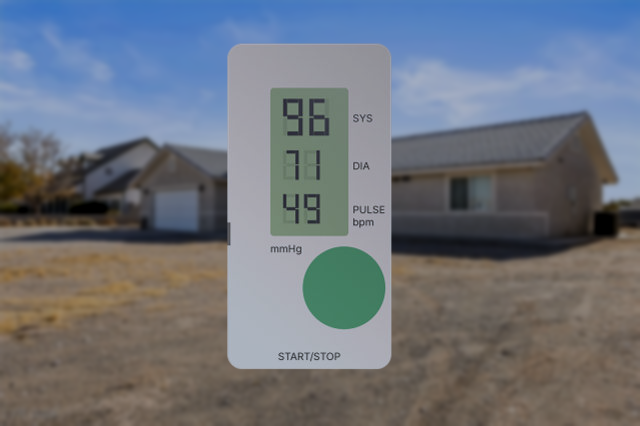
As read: **49** bpm
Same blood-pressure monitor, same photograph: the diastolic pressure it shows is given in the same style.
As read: **71** mmHg
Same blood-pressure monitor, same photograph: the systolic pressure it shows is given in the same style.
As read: **96** mmHg
